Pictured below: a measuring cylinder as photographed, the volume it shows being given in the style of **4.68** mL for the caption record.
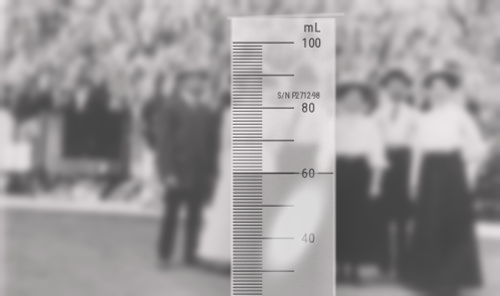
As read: **60** mL
